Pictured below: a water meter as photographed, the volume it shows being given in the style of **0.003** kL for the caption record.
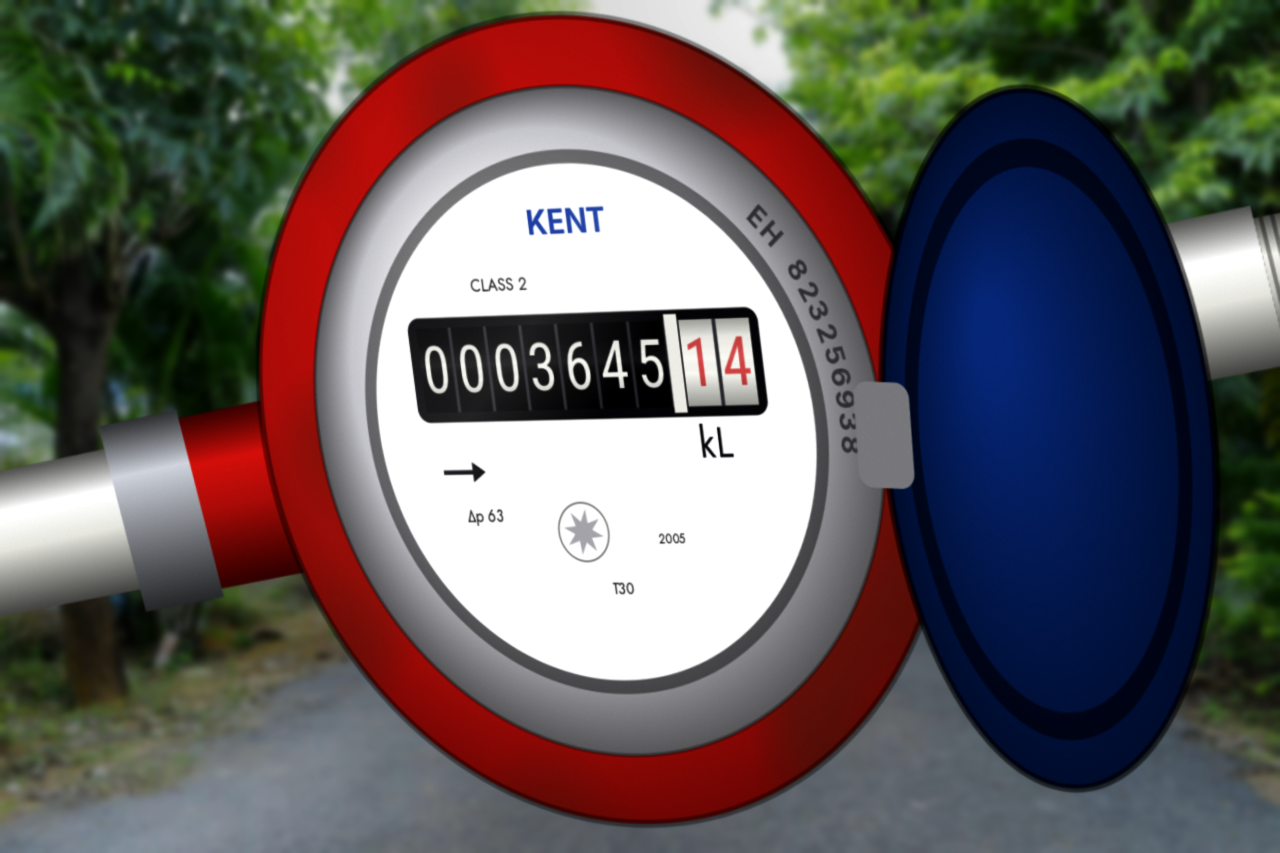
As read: **3645.14** kL
